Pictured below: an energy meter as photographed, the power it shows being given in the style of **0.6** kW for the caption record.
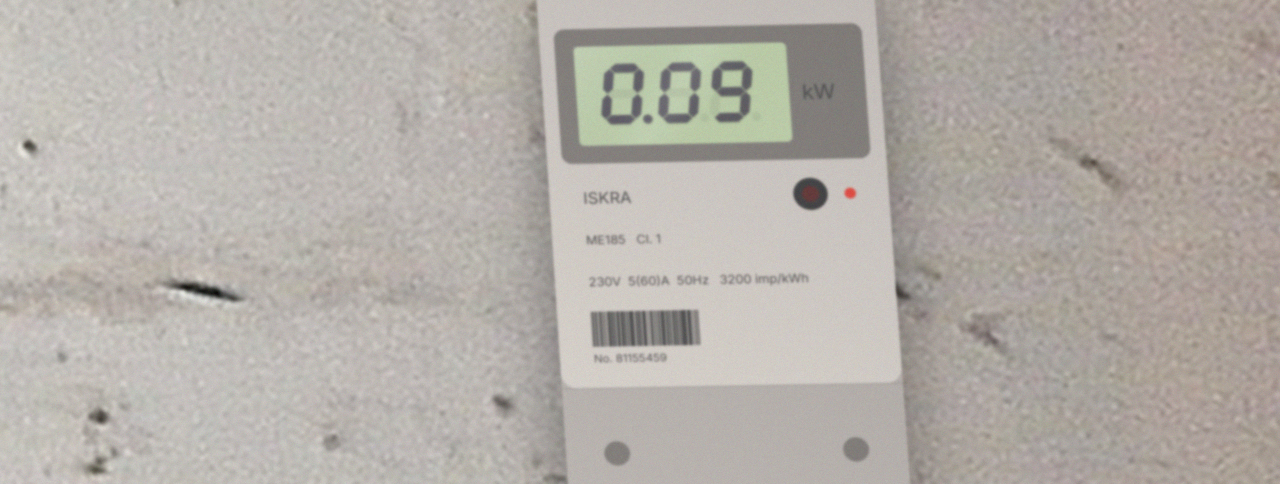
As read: **0.09** kW
